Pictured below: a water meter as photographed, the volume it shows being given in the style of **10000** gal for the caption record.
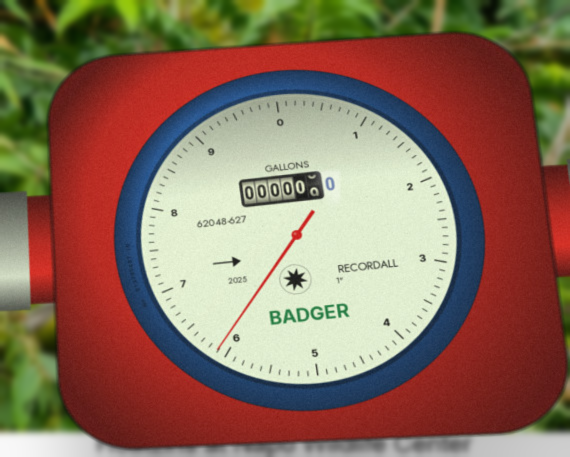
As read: **86.1** gal
